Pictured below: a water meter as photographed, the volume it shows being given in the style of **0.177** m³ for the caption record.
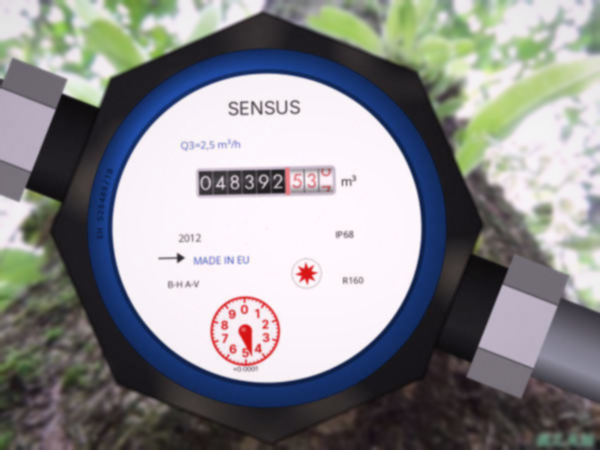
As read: **48392.5364** m³
